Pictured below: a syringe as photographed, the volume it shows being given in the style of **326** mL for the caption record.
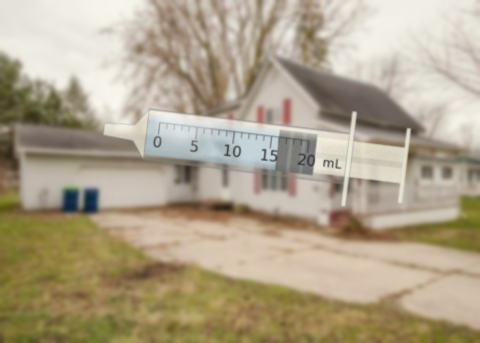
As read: **16** mL
